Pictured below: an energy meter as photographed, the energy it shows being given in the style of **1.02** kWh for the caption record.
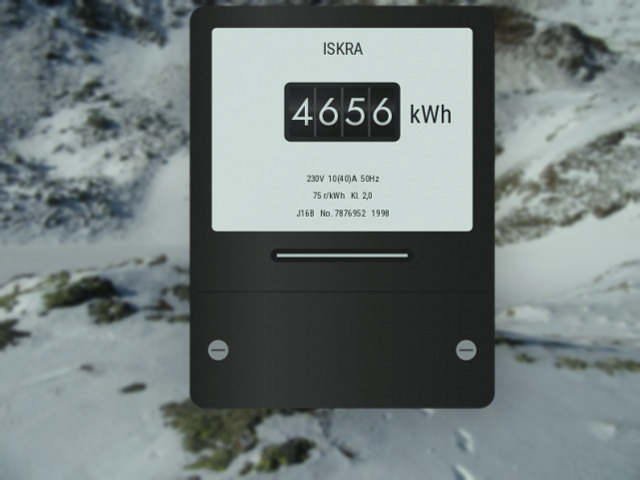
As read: **4656** kWh
